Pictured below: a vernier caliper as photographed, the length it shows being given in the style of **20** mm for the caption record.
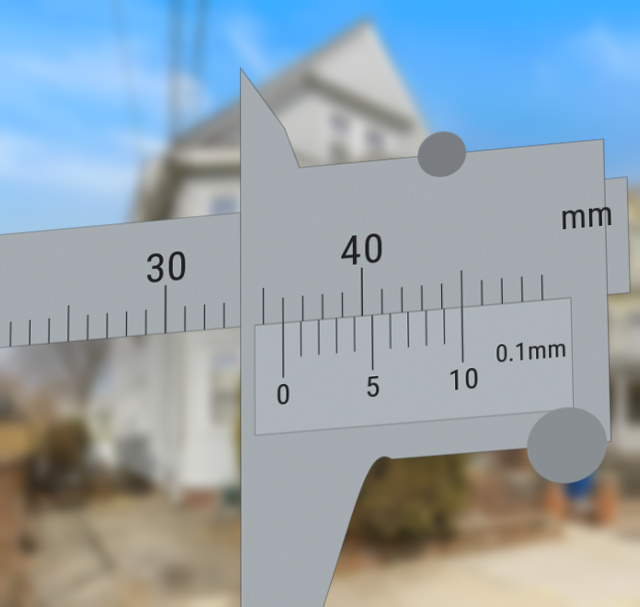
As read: **36.0** mm
